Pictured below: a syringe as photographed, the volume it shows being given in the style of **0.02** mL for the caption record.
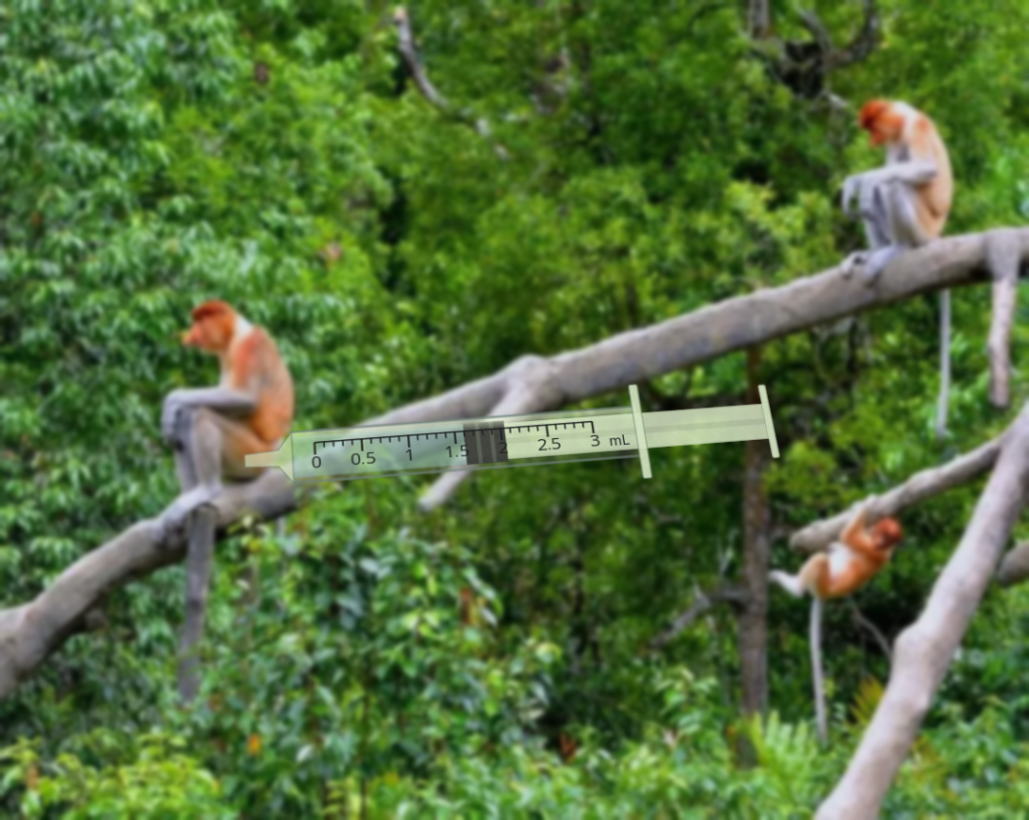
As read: **1.6** mL
